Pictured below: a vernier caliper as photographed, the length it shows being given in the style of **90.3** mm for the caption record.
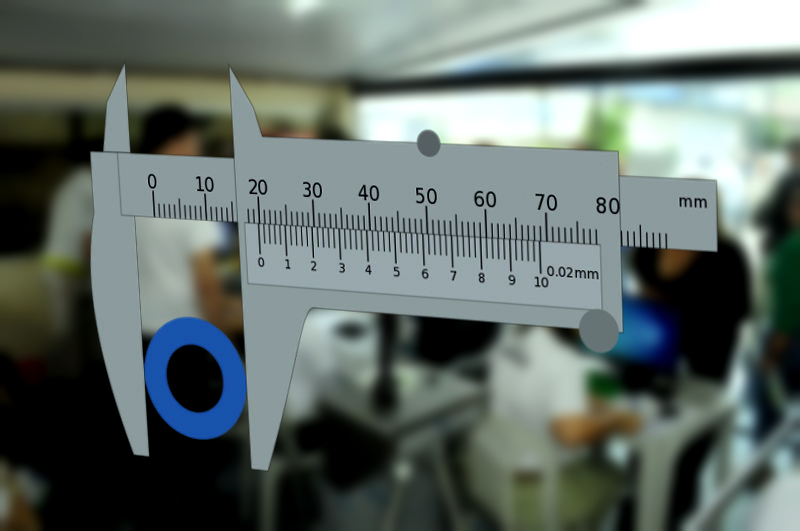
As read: **19.8** mm
